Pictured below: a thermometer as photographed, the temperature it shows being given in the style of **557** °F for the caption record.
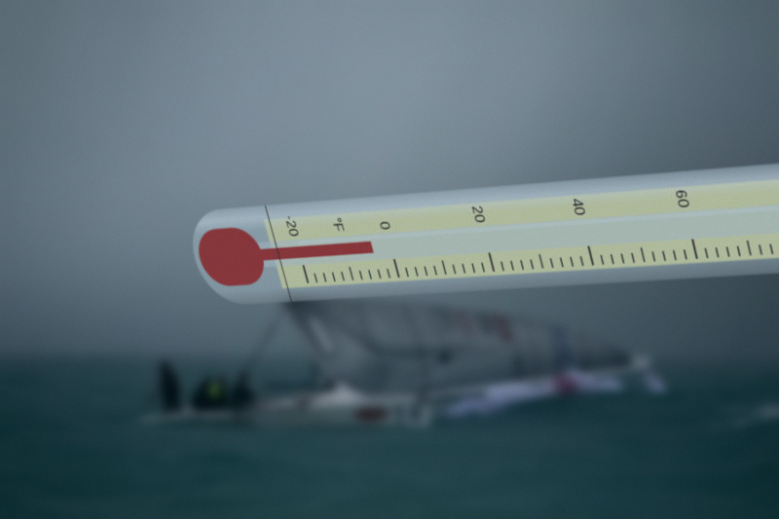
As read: **-4** °F
